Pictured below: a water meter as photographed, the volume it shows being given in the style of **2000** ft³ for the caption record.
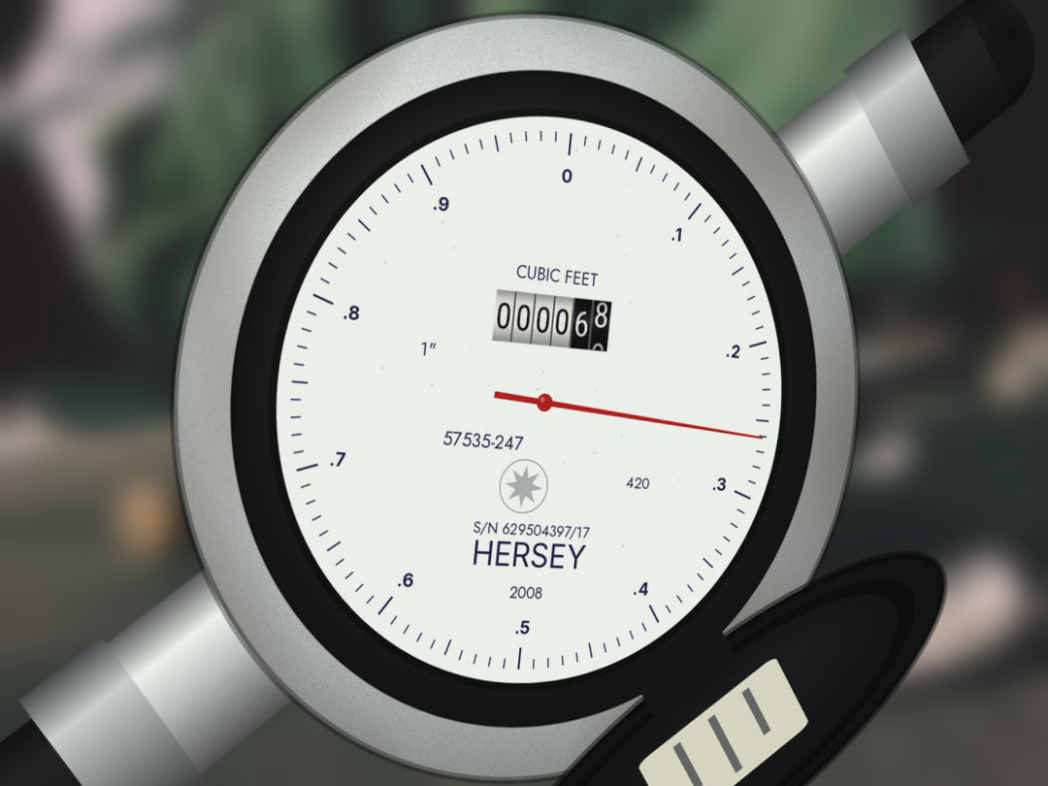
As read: **68.26** ft³
